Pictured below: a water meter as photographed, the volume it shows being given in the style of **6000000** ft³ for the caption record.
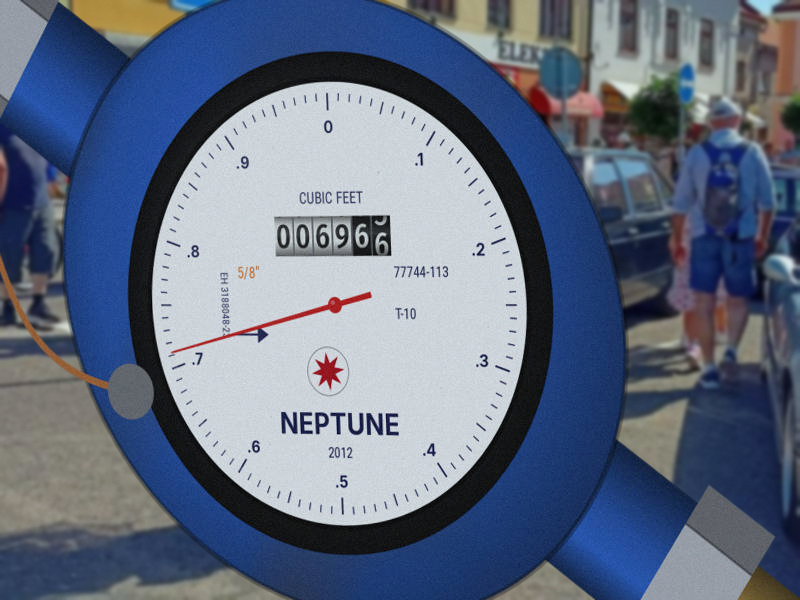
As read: **6965.71** ft³
